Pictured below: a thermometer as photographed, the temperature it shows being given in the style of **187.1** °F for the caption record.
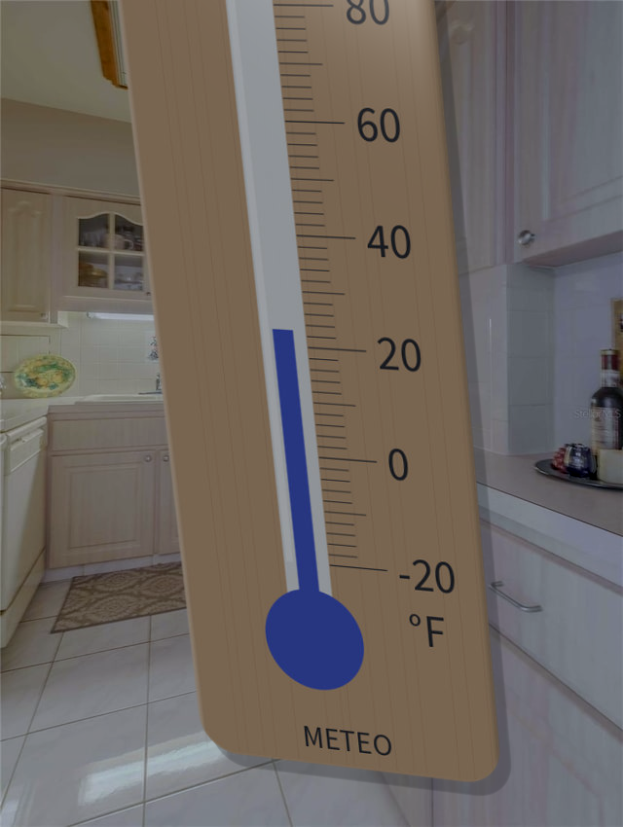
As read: **23** °F
